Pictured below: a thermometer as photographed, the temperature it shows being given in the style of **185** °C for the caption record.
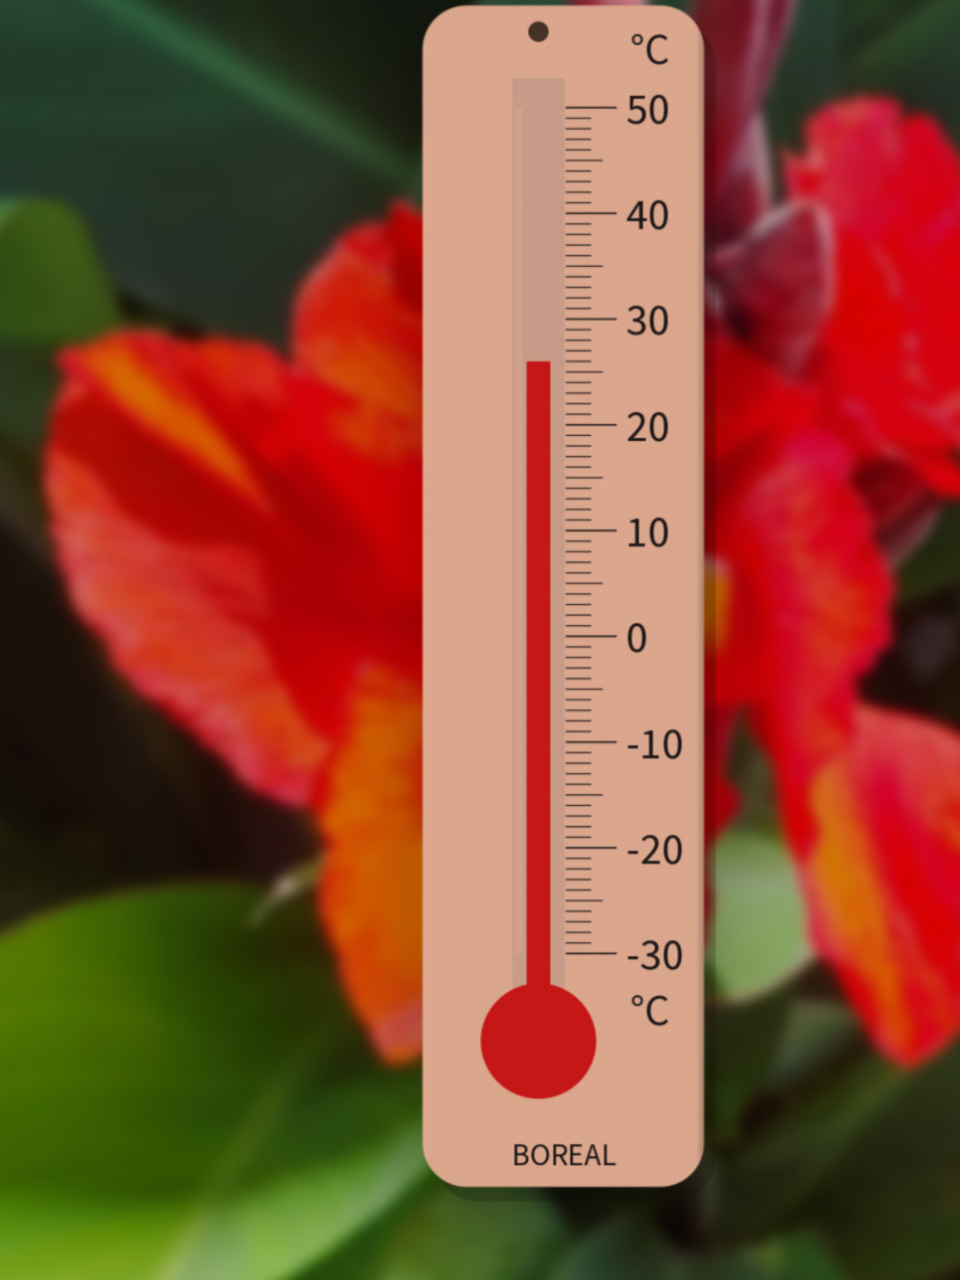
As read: **26** °C
